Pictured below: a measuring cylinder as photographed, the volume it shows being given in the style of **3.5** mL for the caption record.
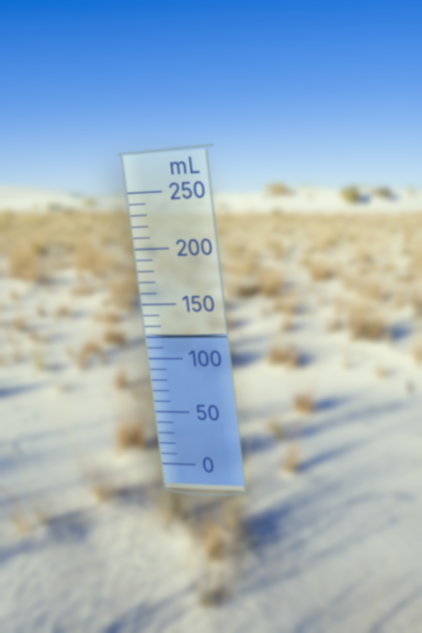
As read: **120** mL
